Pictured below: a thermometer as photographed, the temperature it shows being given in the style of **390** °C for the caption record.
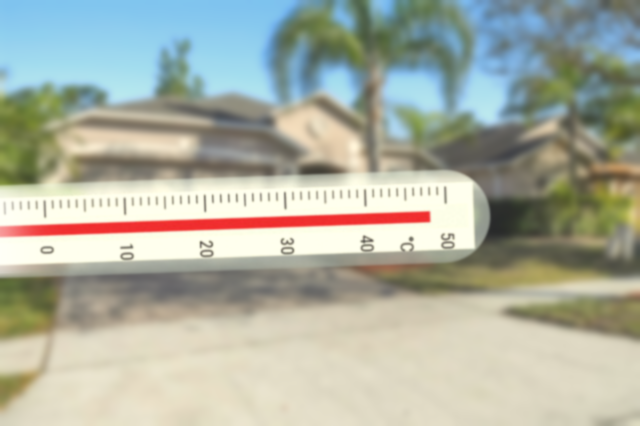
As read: **48** °C
